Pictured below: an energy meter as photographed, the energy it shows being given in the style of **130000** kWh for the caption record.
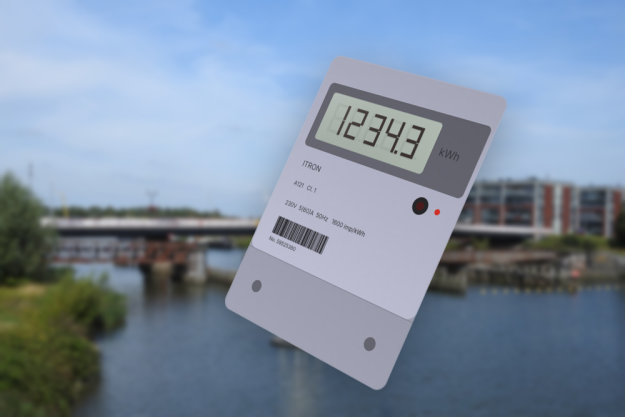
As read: **1234.3** kWh
